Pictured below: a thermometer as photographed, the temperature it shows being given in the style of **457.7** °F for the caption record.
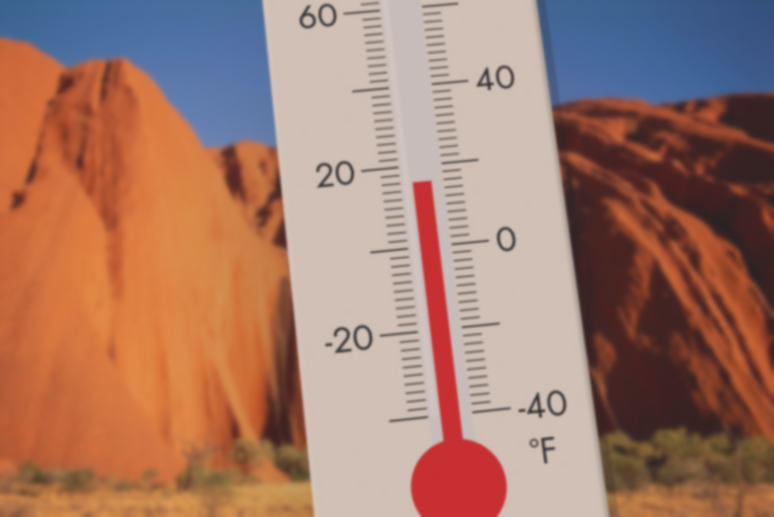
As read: **16** °F
